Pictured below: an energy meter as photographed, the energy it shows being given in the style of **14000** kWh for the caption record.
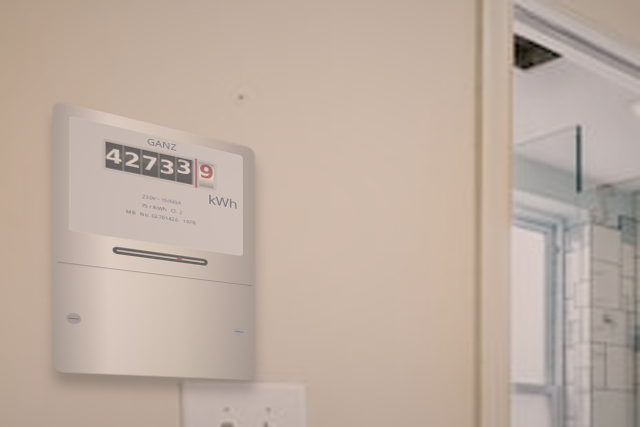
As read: **42733.9** kWh
